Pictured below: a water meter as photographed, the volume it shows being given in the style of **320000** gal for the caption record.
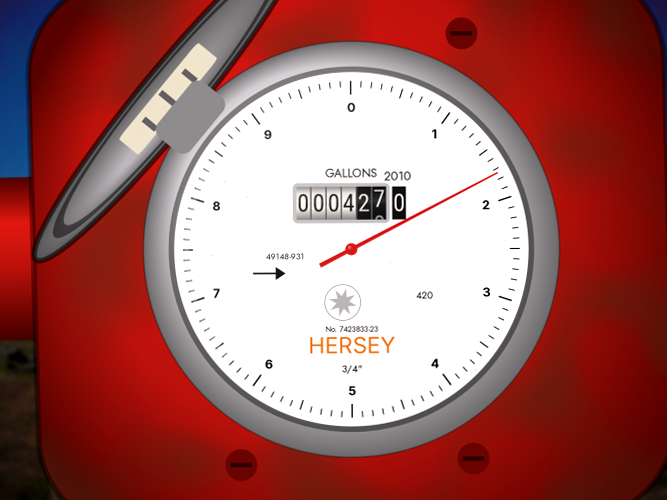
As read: **4271.7** gal
